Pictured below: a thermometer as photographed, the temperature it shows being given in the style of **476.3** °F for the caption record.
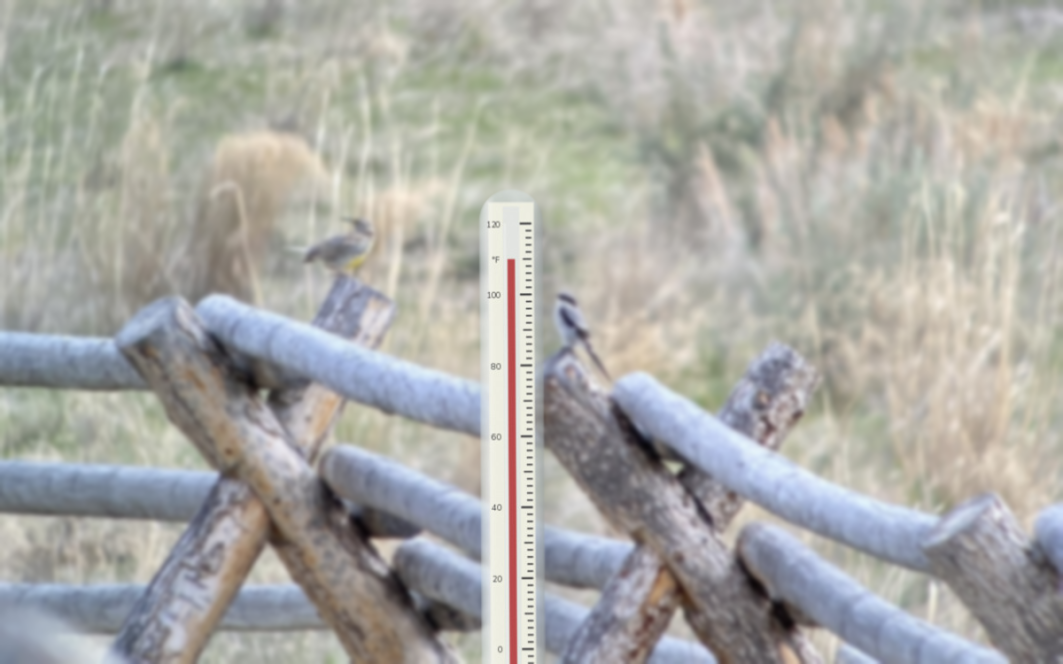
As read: **110** °F
